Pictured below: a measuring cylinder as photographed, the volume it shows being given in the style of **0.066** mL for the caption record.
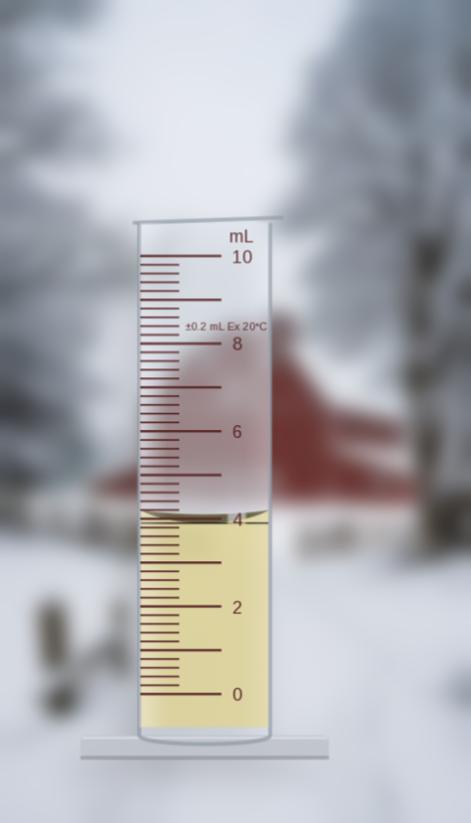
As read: **3.9** mL
